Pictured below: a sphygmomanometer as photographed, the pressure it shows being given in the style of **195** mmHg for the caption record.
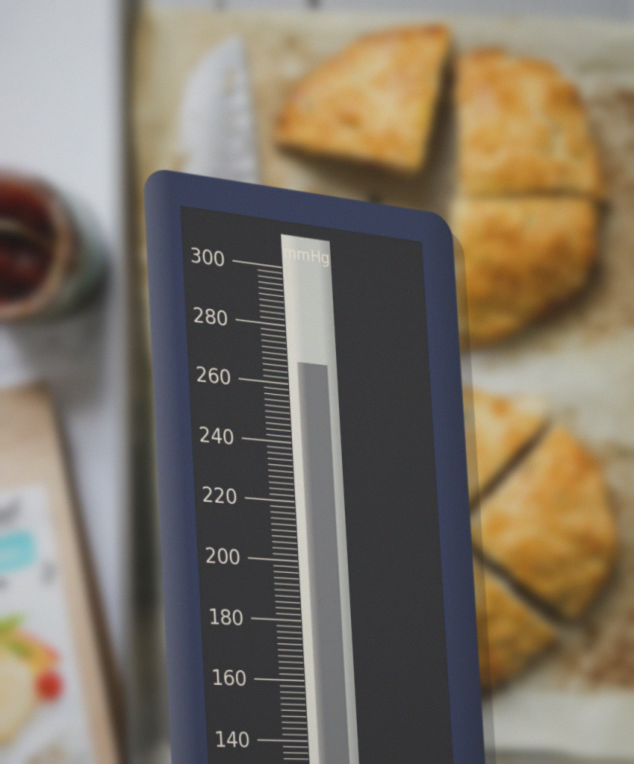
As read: **268** mmHg
